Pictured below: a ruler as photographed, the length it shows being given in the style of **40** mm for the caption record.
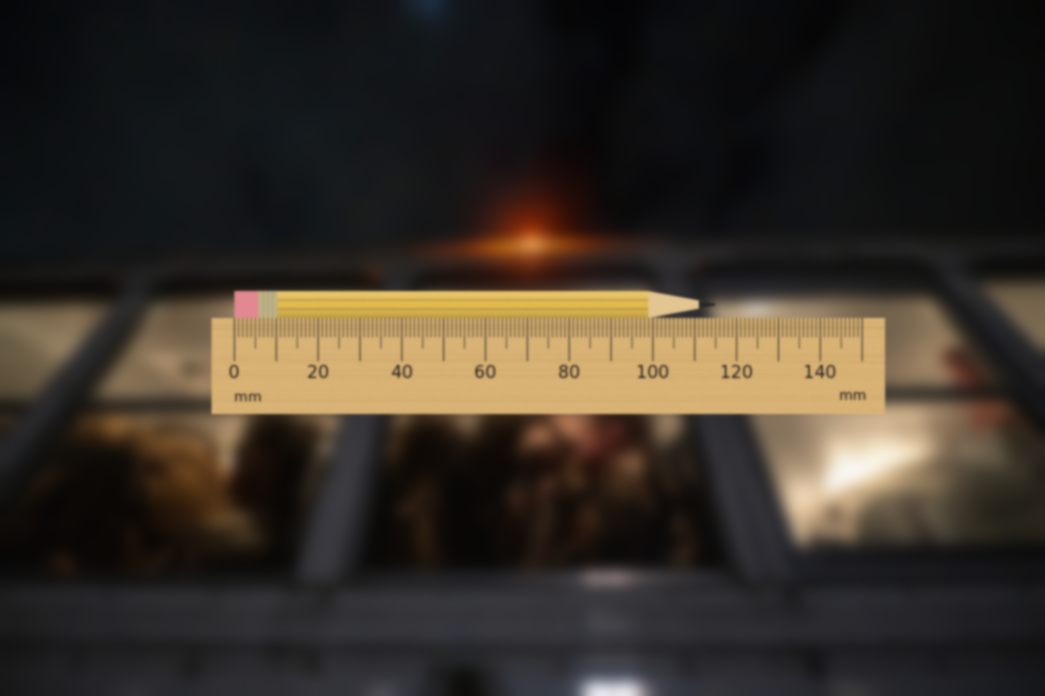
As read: **115** mm
